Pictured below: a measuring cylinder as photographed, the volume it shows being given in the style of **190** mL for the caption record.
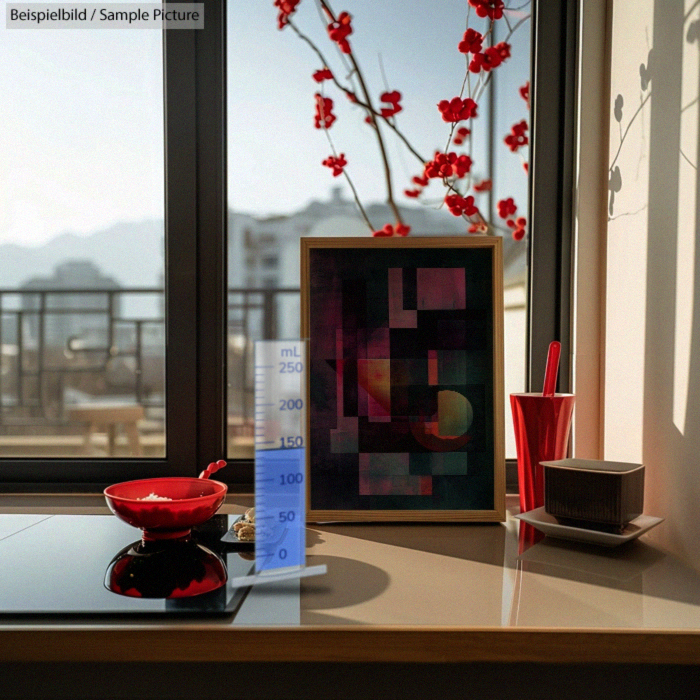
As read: **140** mL
